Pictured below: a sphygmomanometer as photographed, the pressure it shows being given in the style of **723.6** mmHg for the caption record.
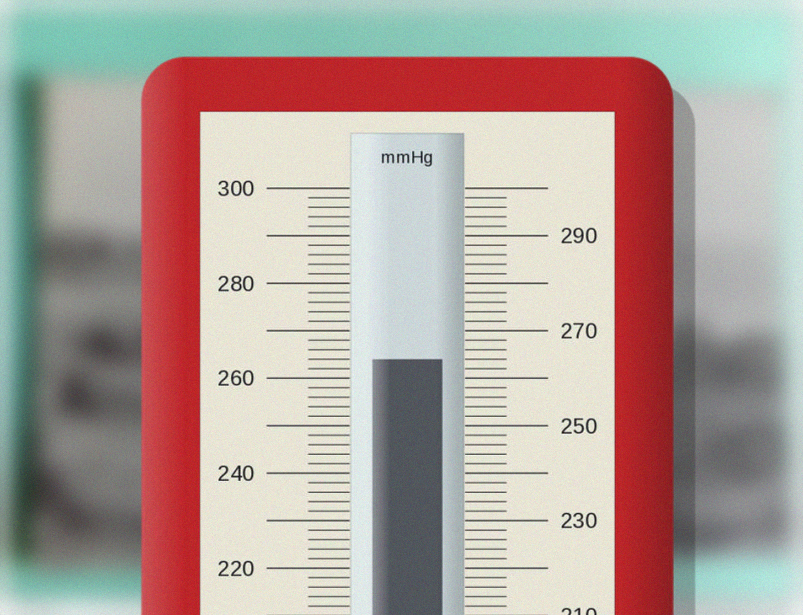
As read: **264** mmHg
